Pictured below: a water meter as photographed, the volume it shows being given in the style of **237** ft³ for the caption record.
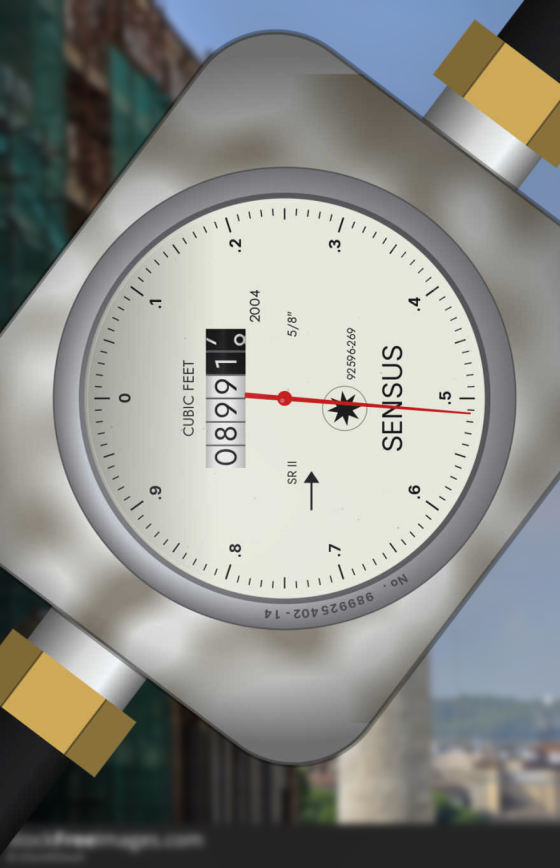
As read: **89917.51** ft³
